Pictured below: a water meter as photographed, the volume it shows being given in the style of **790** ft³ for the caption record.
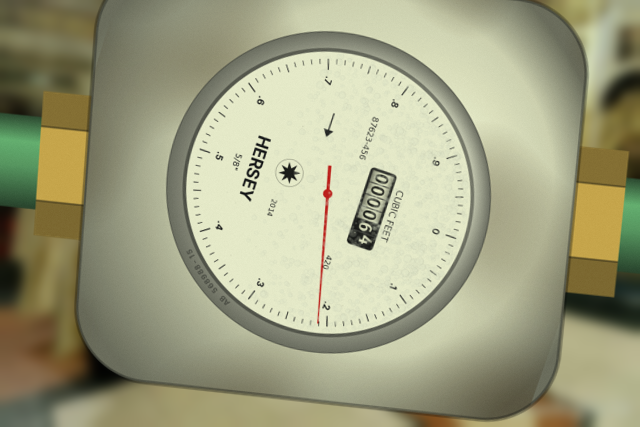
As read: **64.21** ft³
